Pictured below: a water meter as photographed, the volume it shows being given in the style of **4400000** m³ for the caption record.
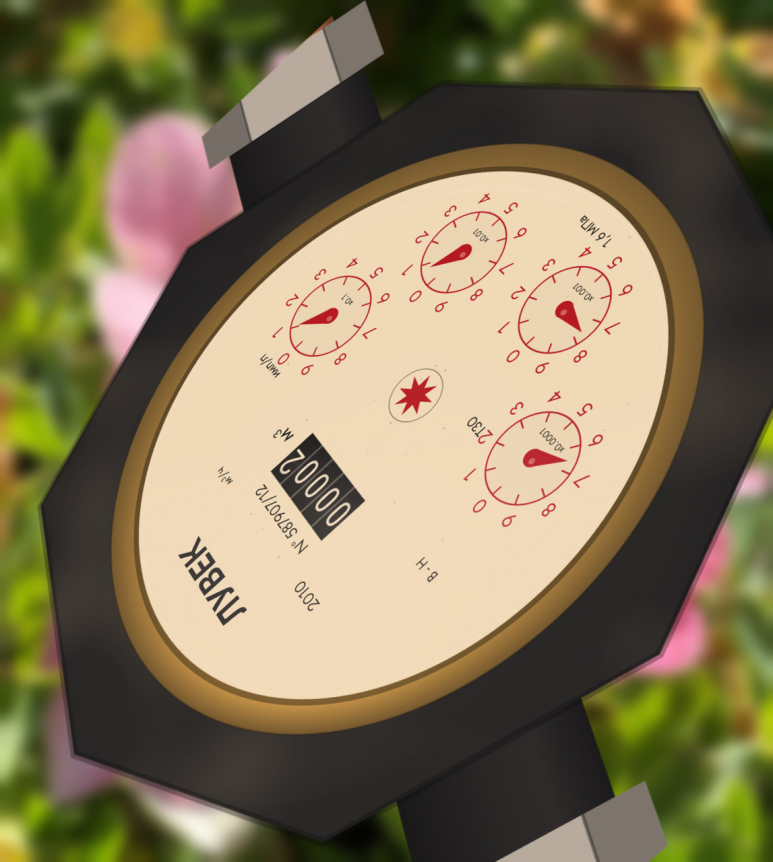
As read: **2.1076** m³
